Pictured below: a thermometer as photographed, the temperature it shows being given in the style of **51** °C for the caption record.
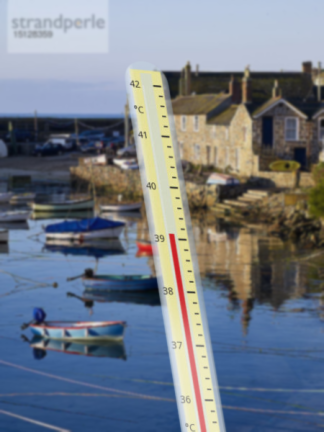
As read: **39.1** °C
